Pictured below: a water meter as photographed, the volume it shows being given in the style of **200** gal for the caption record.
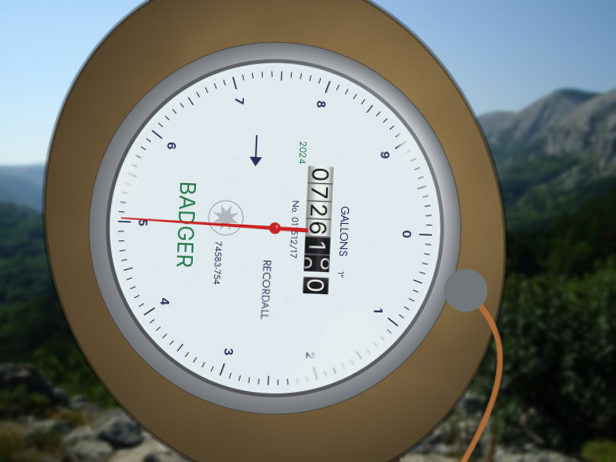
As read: **726185.0** gal
